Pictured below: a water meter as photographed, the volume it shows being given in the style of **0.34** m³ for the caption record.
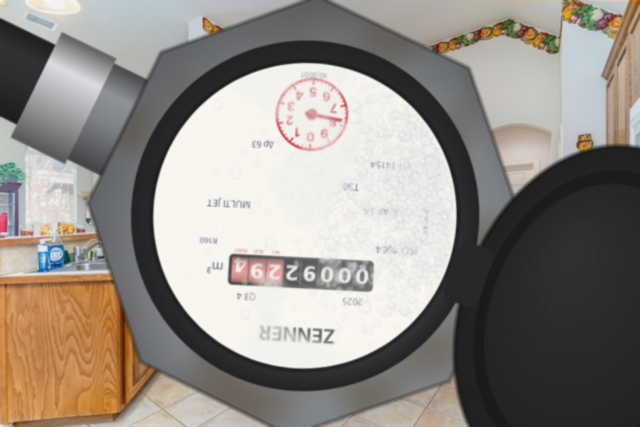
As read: **92.2937** m³
